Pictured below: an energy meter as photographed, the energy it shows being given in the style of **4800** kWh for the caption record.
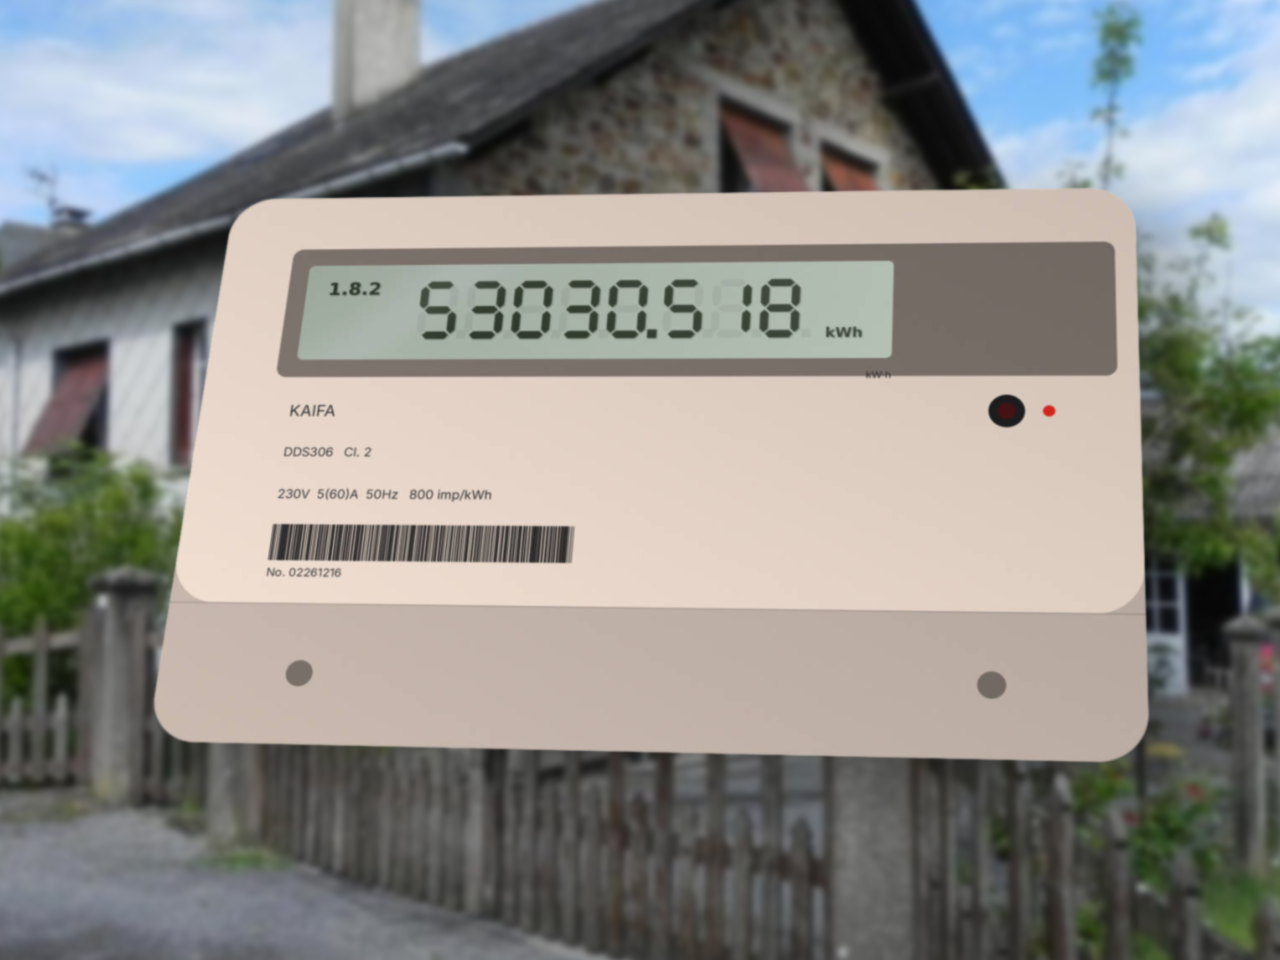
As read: **53030.518** kWh
